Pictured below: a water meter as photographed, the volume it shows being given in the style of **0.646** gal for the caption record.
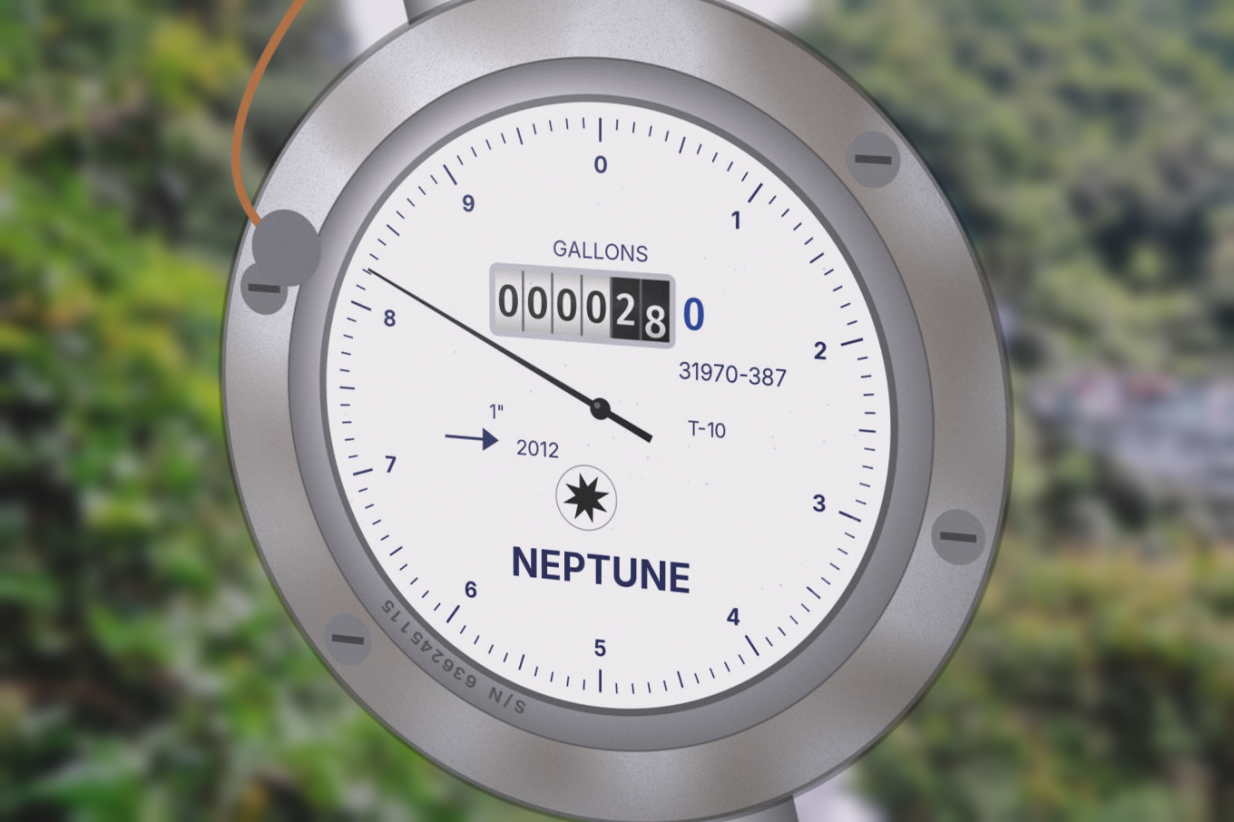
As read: **278.2** gal
